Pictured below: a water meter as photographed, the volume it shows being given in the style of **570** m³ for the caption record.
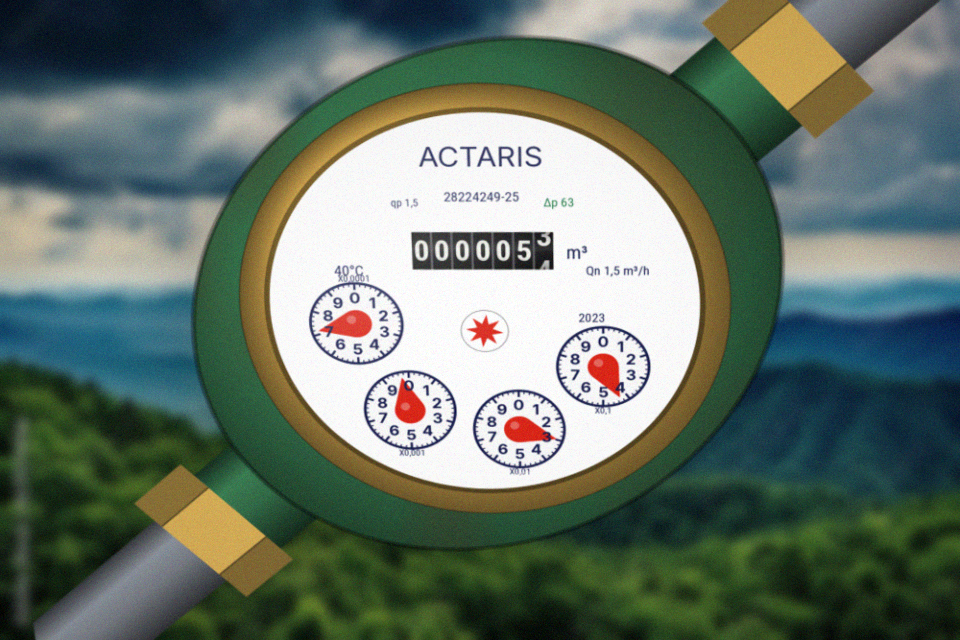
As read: **53.4297** m³
